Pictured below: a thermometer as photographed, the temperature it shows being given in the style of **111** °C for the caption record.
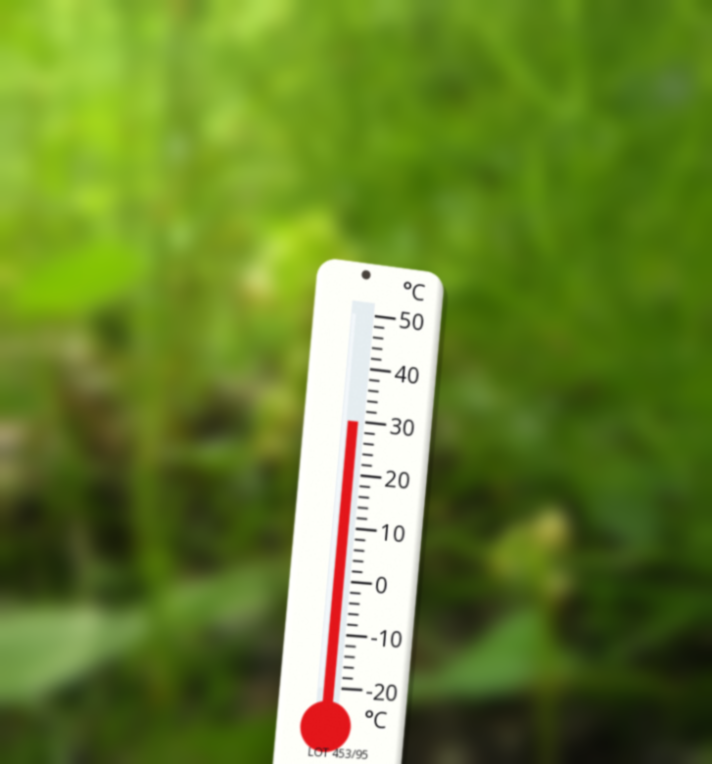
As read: **30** °C
